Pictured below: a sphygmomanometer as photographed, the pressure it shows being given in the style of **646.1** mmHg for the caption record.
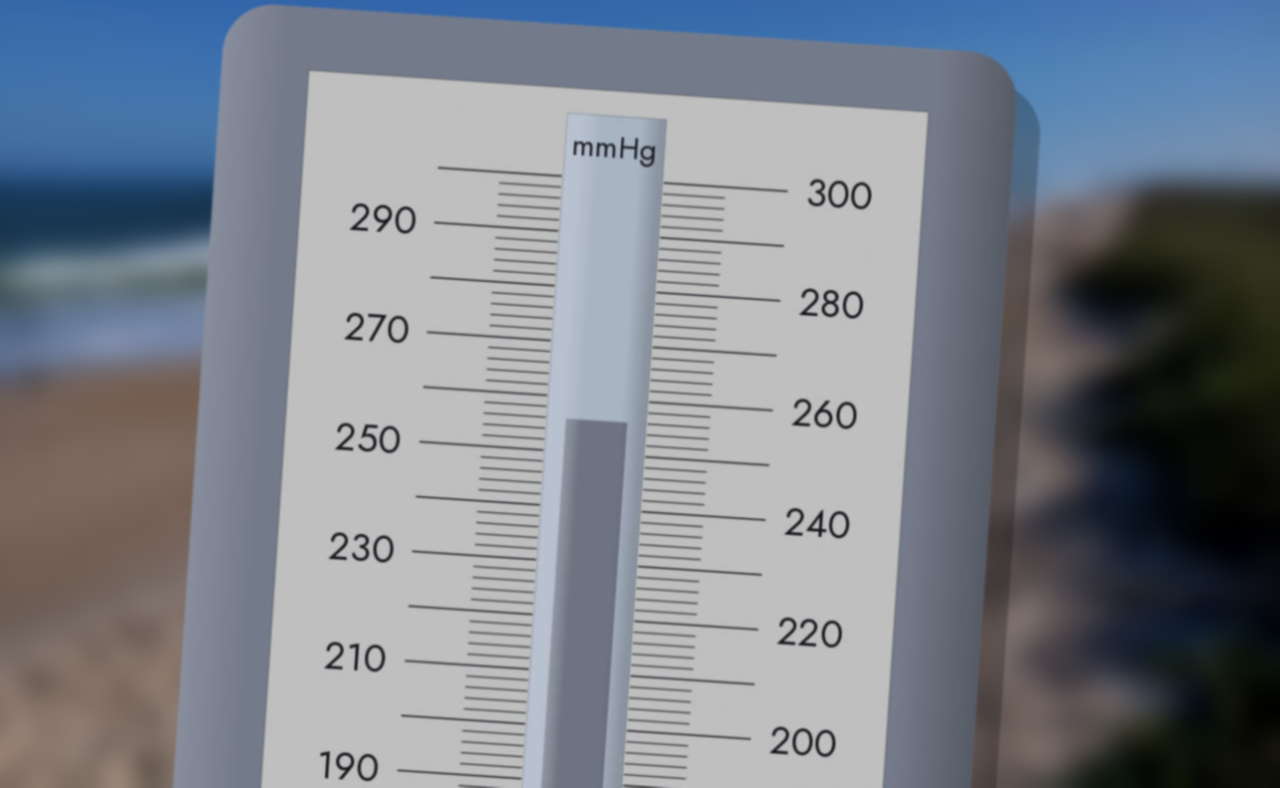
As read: **256** mmHg
